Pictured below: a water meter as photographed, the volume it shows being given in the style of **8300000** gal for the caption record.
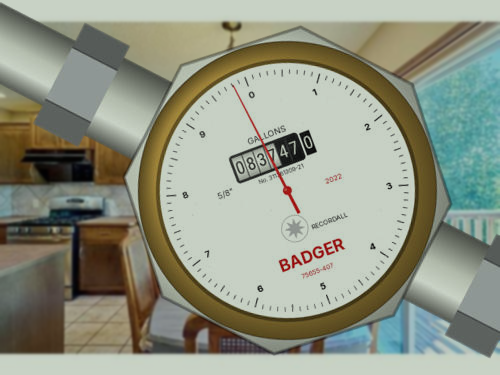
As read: **837469.8** gal
